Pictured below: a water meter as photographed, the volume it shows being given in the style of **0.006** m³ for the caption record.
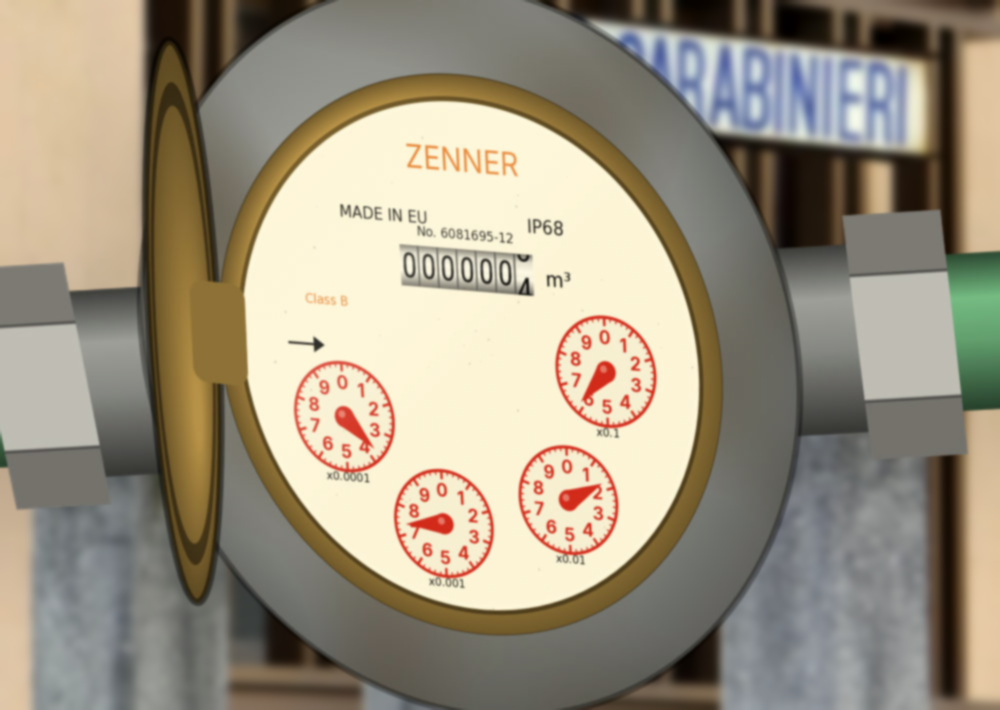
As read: **3.6173** m³
